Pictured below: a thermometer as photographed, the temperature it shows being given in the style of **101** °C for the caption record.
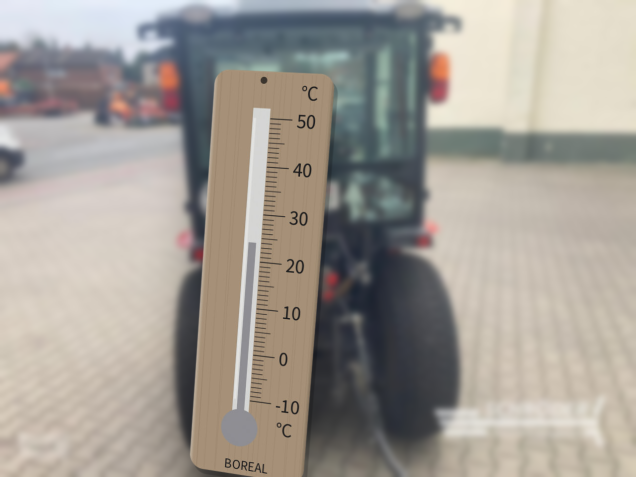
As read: **24** °C
